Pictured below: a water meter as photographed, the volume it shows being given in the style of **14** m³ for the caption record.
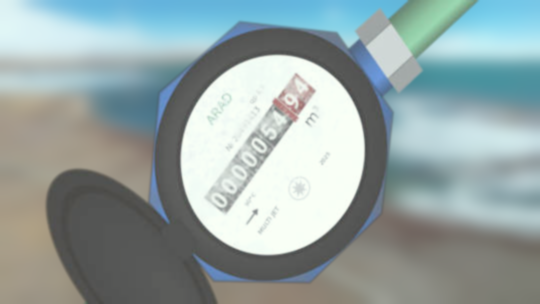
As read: **54.94** m³
